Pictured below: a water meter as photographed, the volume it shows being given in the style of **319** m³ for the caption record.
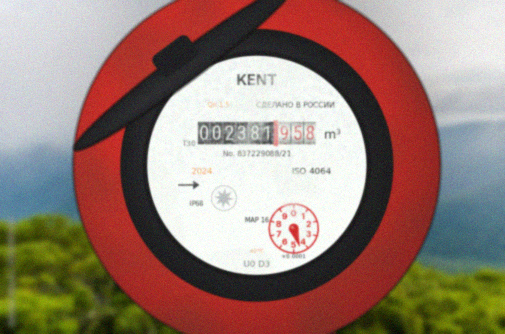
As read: **2381.9584** m³
